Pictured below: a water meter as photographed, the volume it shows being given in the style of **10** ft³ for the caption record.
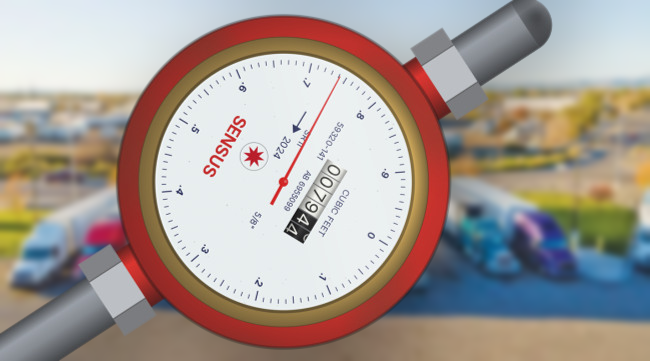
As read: **7943.74** ft³
